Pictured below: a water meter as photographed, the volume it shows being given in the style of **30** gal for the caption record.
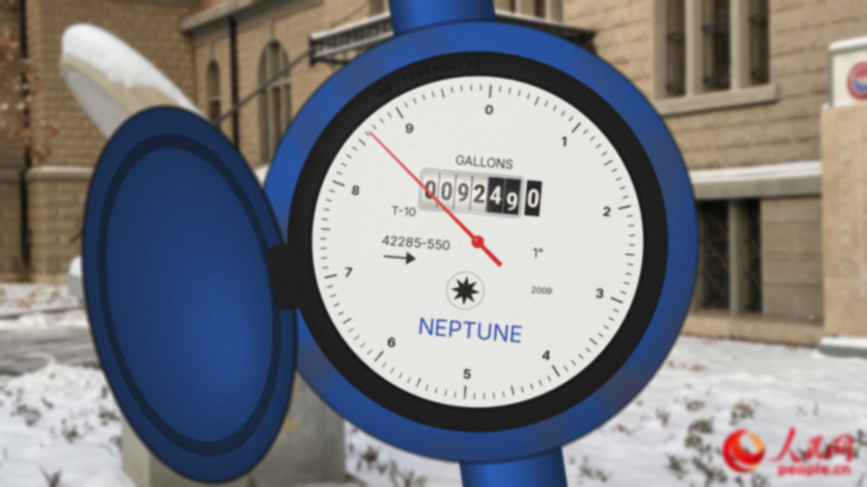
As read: **92488.6** gal
